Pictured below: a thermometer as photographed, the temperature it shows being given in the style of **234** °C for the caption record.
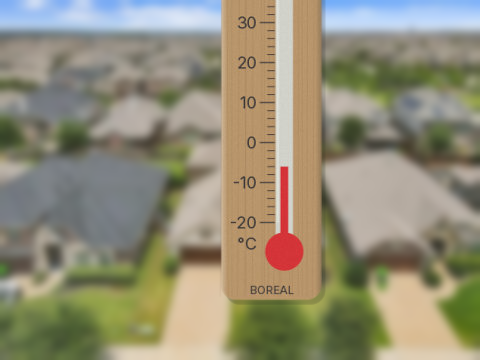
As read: **-6** °C
